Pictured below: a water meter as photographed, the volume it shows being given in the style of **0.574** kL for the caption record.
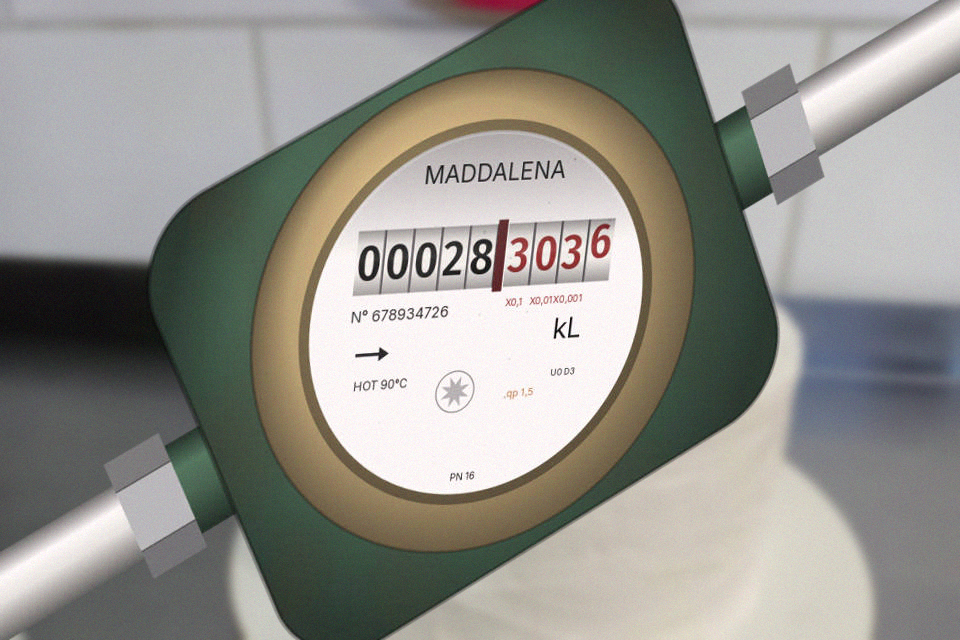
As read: **28.3036** kL
